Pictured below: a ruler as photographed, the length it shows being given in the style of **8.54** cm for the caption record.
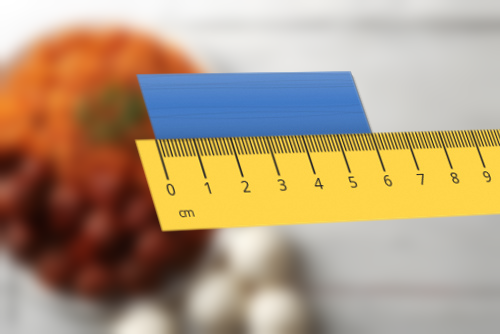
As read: **6** cm
